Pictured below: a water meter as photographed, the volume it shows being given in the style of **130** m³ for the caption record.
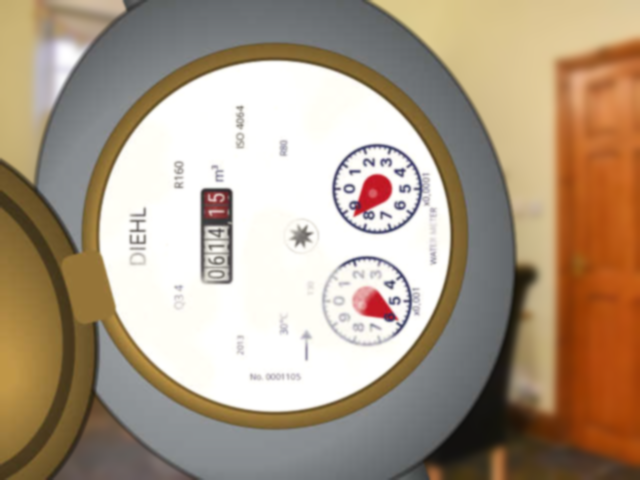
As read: **614.1558** m³
